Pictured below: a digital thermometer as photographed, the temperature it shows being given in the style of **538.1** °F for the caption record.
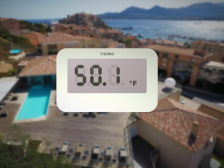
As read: **50.1** °F
